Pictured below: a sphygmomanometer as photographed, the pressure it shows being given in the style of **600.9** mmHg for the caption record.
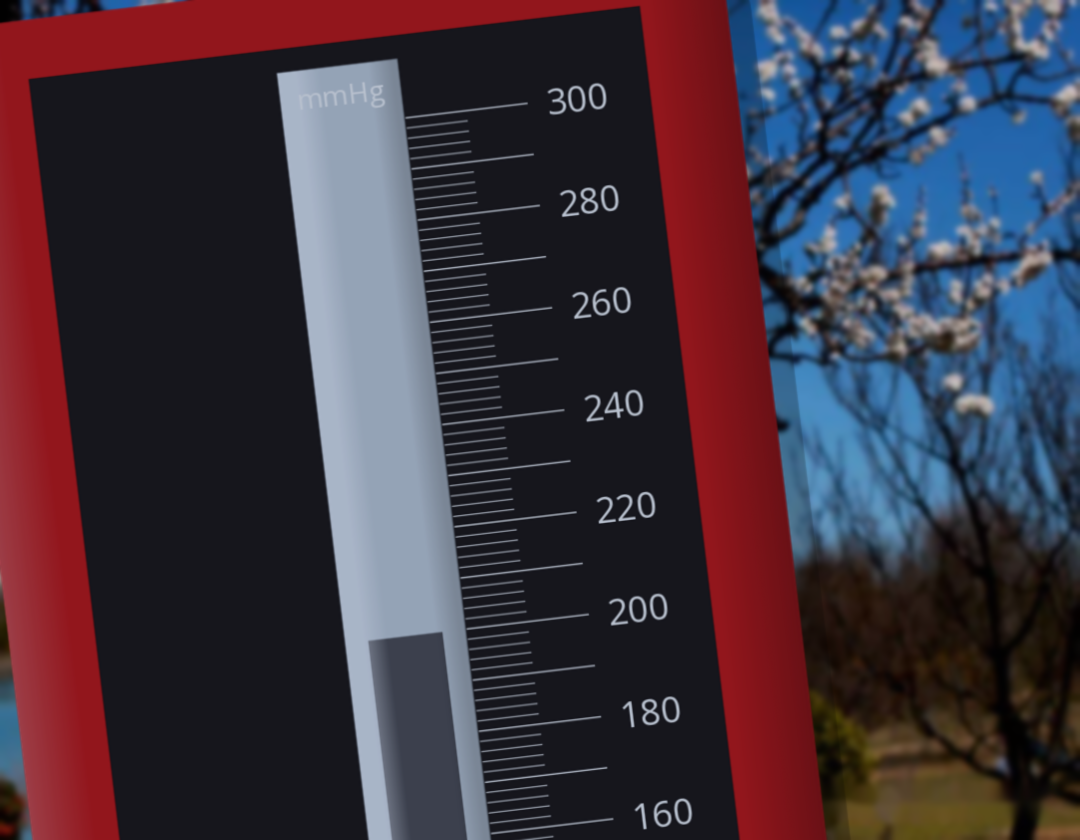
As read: **200** mmHg
